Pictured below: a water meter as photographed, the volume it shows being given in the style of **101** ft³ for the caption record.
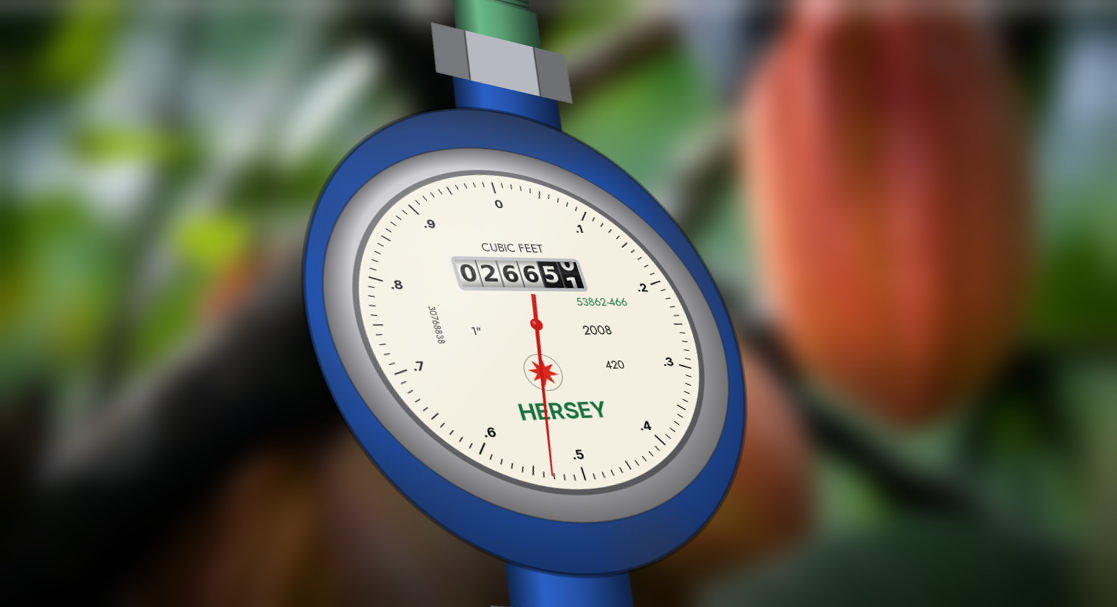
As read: **26650.53** ft³
